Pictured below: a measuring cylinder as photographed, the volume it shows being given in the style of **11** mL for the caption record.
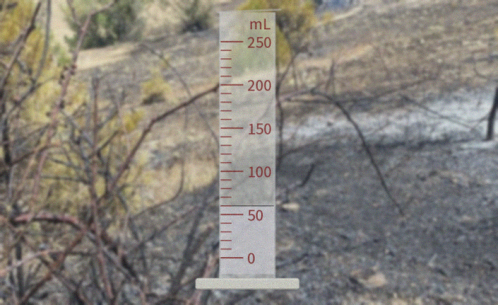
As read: **60** mL
